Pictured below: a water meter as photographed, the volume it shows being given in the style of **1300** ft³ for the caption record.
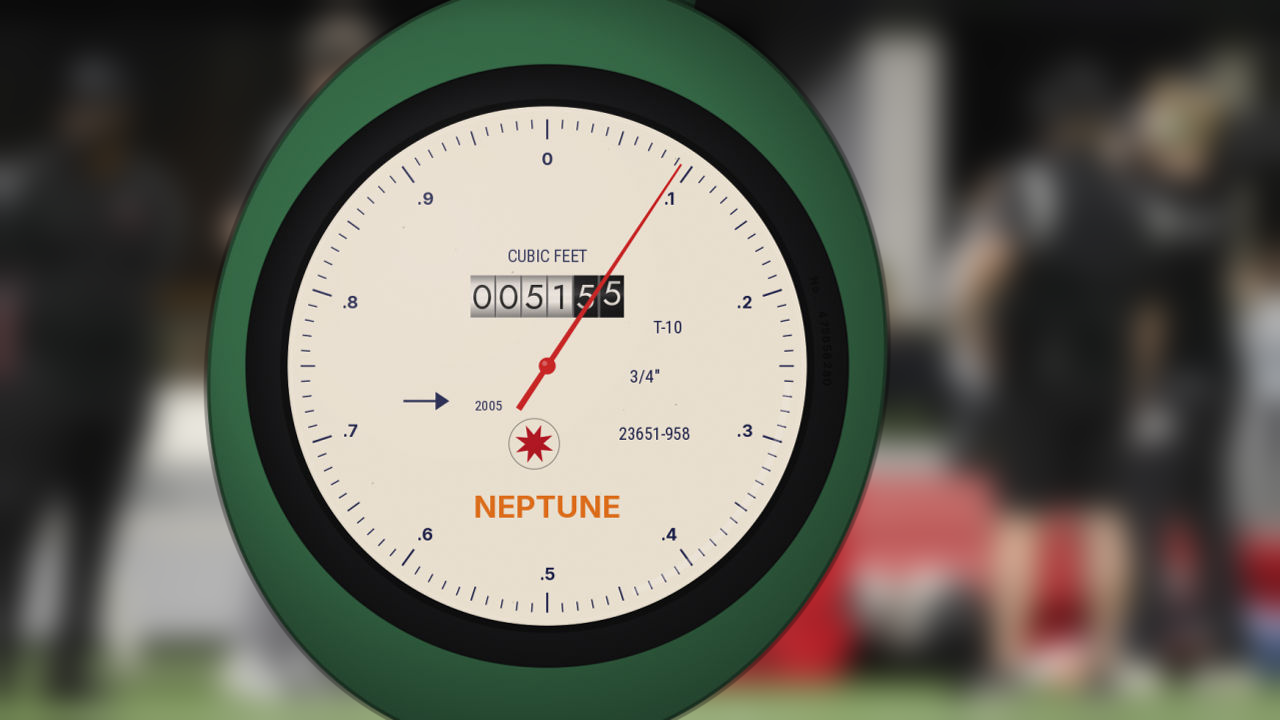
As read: **5155.09** ft³
